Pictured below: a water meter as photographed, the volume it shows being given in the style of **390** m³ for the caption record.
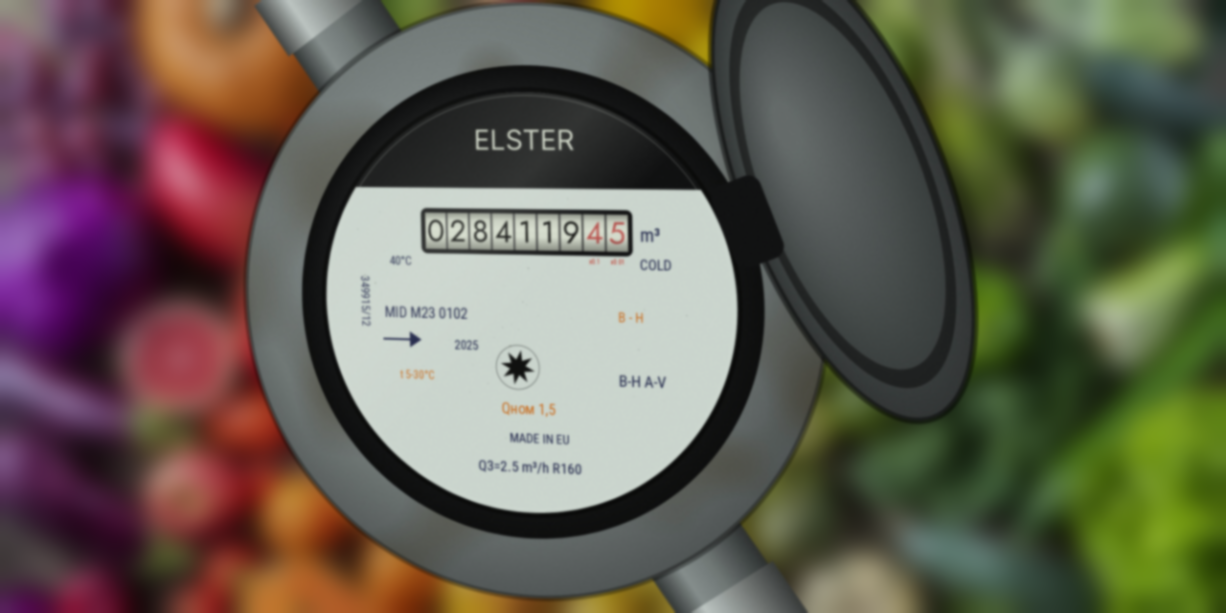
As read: **284119.45** m³
